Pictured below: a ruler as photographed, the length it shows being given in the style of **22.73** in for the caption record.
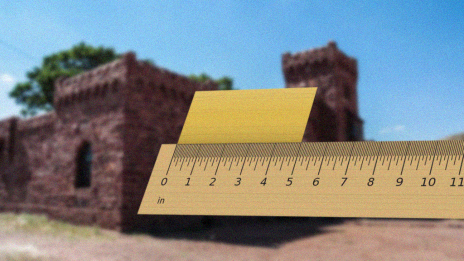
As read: **5** in
